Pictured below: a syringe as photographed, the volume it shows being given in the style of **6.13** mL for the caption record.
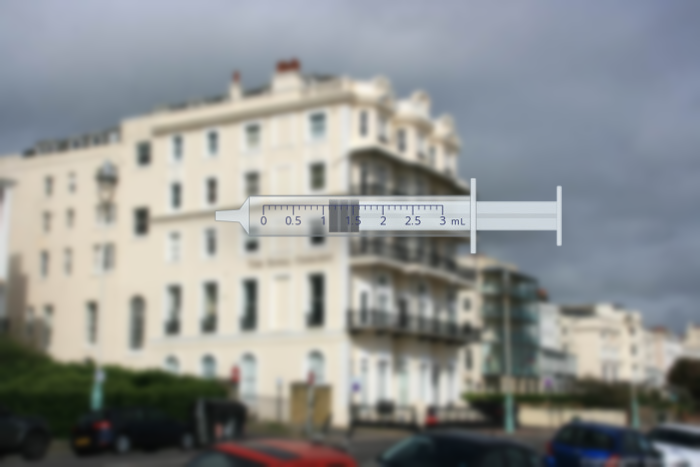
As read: **1.1** mL
